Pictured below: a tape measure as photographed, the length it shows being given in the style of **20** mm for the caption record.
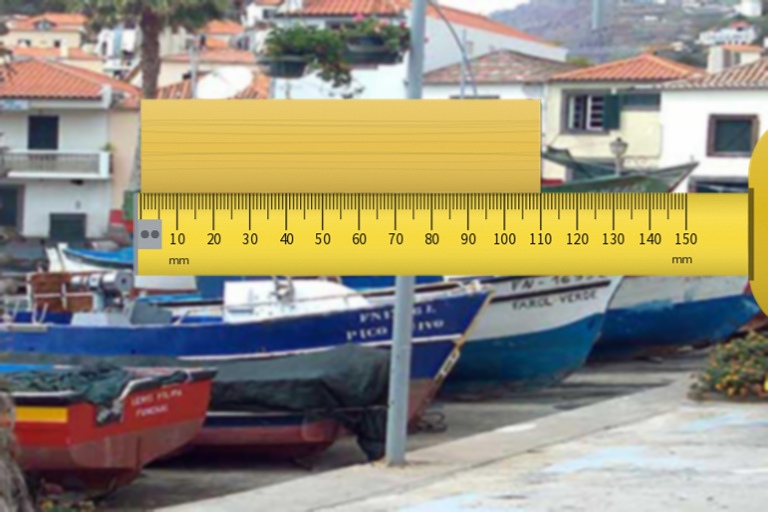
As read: **110** mm
